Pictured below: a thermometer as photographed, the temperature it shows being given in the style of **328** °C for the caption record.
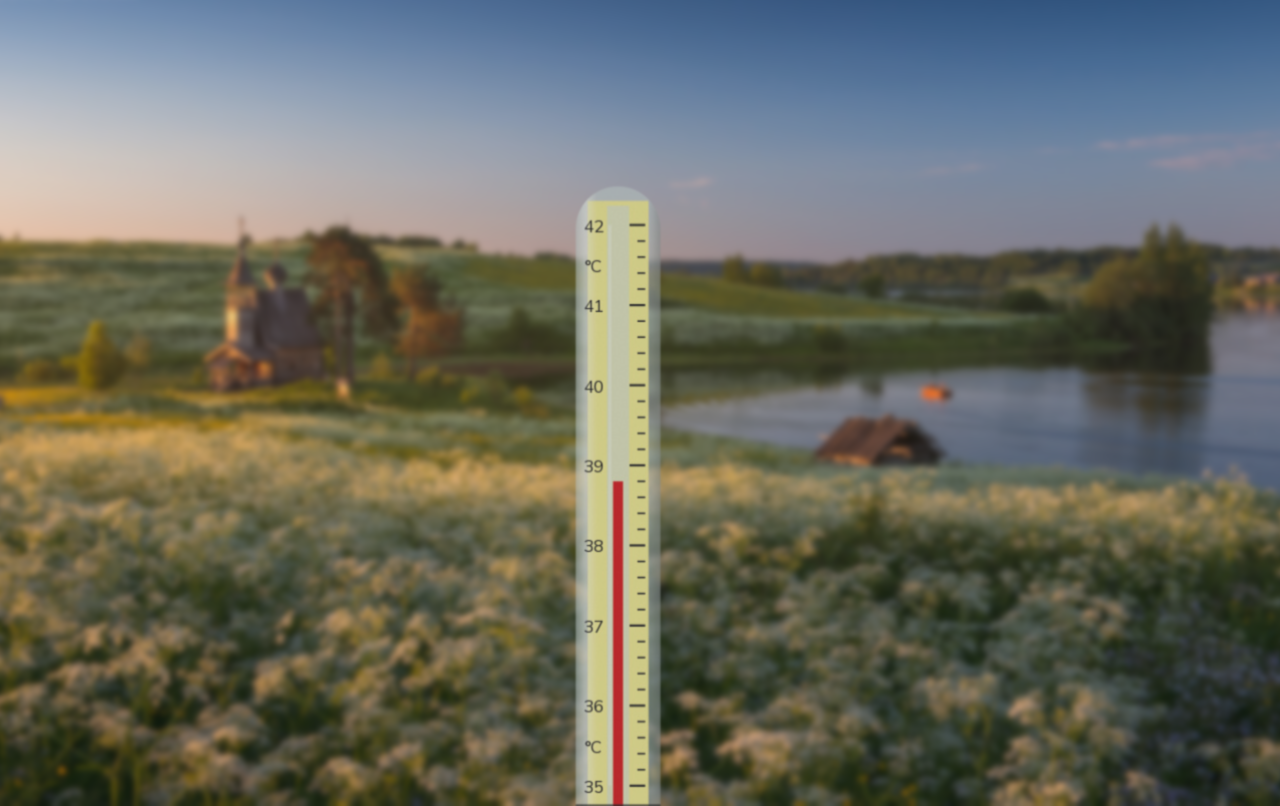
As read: **38.8** °C
